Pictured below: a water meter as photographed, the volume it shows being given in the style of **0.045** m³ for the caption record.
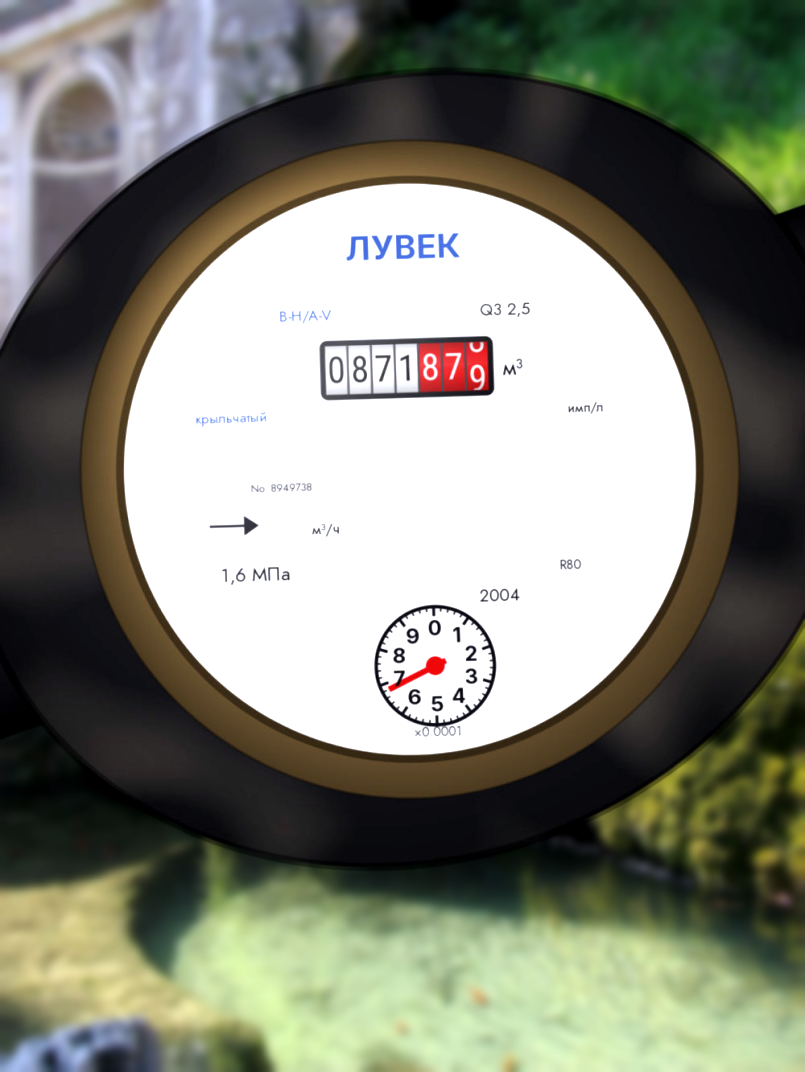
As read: **871.8786** m³
